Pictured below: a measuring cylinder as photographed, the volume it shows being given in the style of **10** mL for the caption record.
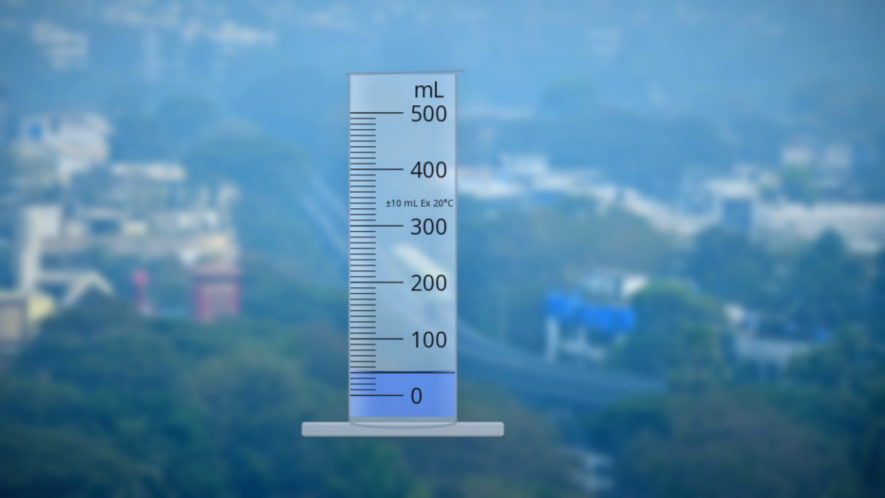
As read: **40** mL
